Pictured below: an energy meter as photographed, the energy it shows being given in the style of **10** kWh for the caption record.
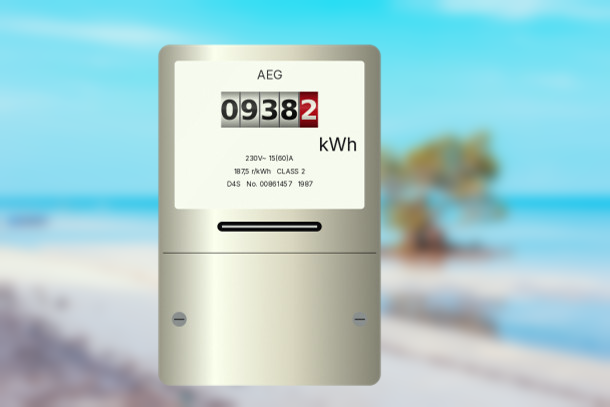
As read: **938.2** kWh
